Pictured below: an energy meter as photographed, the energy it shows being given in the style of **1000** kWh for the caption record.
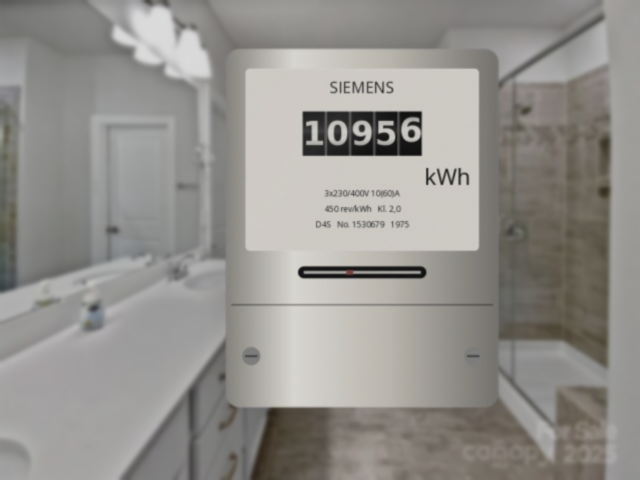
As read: **10956** kWh
